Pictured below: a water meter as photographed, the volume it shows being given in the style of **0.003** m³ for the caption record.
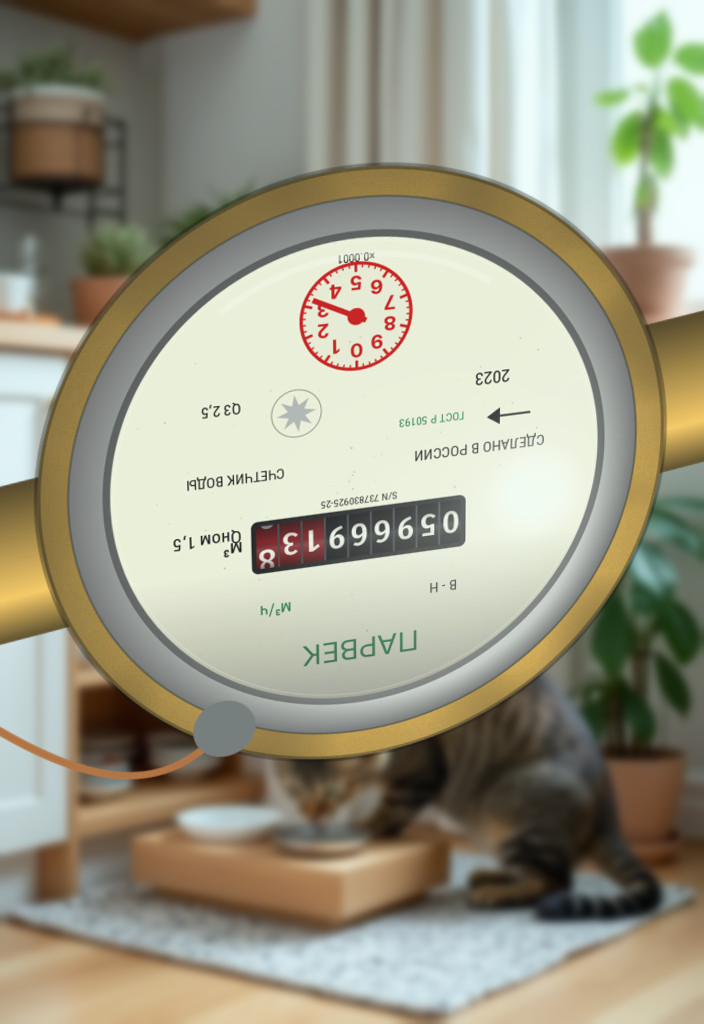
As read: **59669.1383** m³
